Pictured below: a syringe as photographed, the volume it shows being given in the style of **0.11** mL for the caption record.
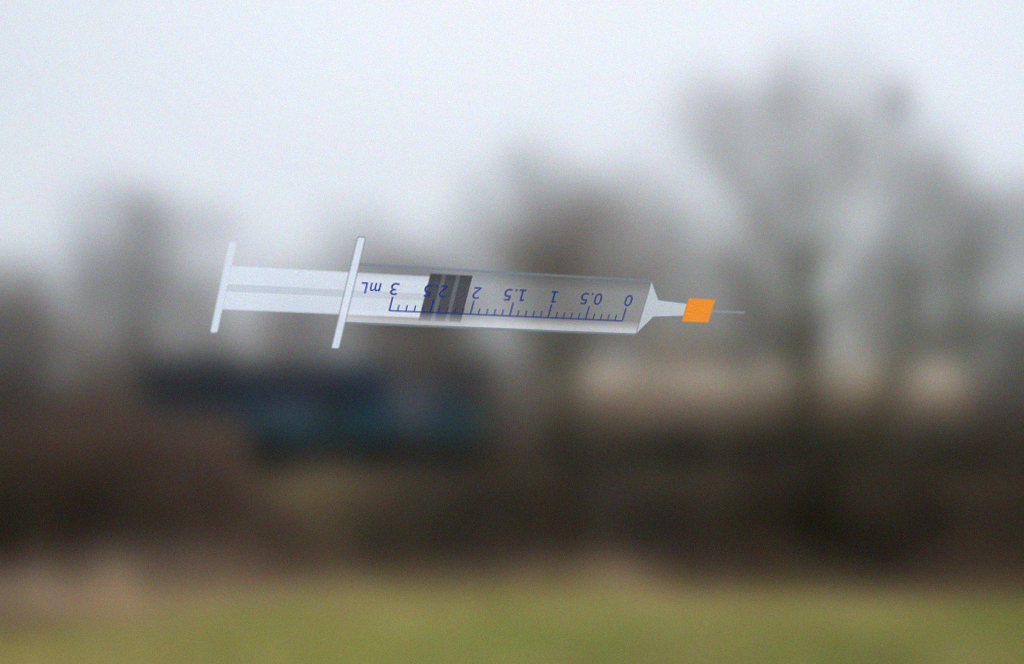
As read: **2.1** mL
